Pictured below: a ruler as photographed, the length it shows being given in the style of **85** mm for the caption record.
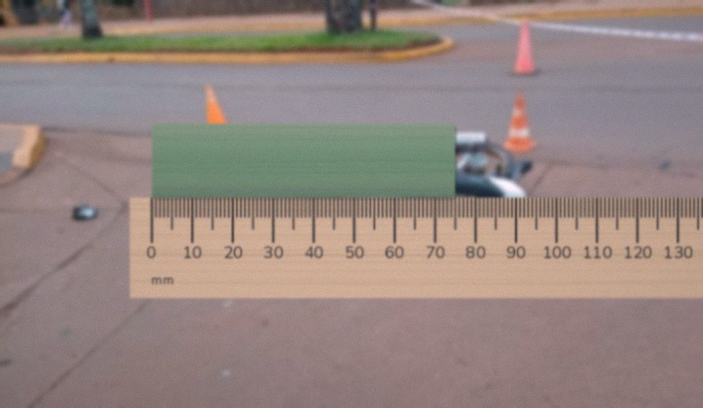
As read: **75** mm
